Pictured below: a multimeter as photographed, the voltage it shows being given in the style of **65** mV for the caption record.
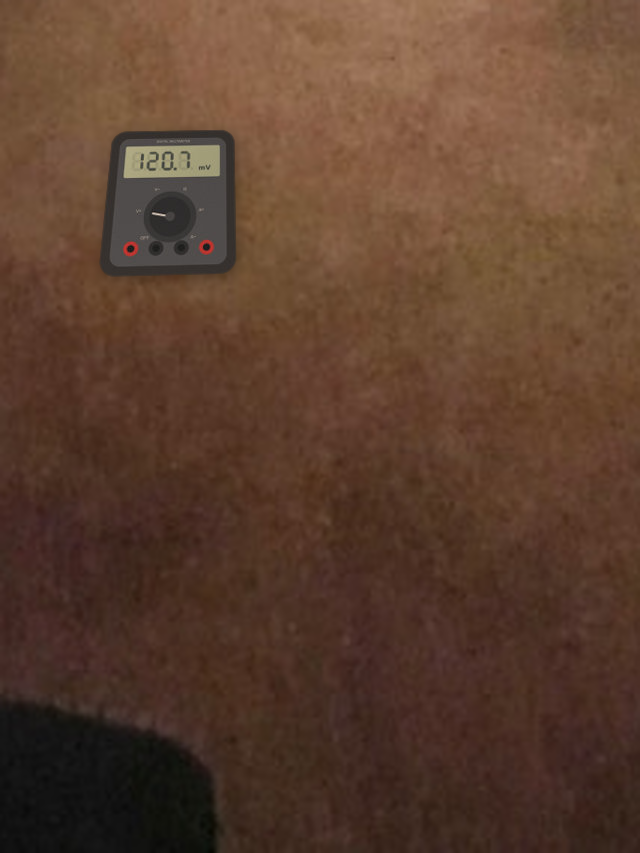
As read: **120.7** mV
